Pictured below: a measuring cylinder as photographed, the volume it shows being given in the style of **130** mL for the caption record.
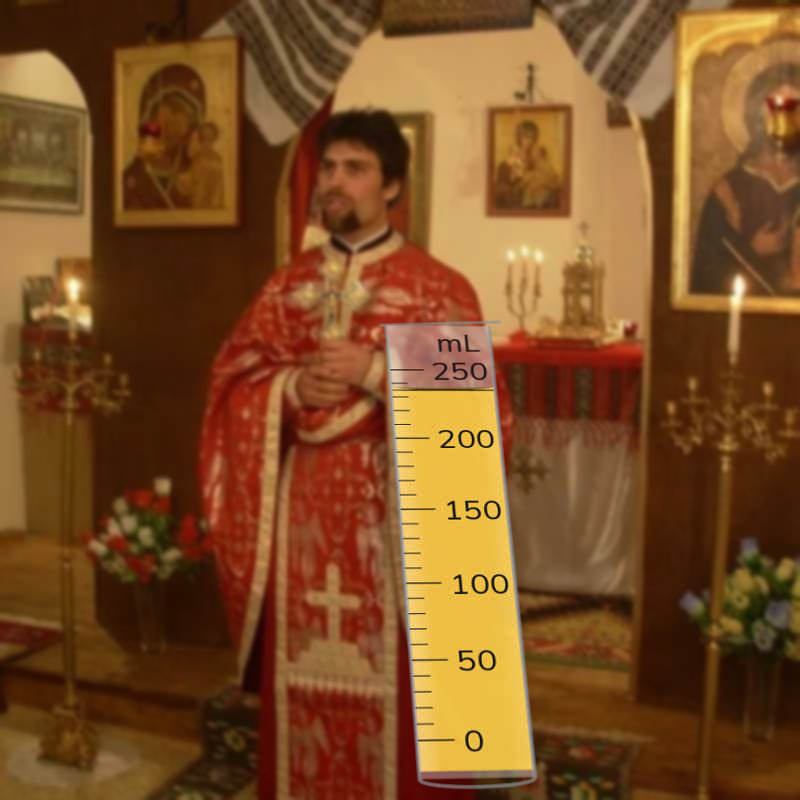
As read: **235** mL
